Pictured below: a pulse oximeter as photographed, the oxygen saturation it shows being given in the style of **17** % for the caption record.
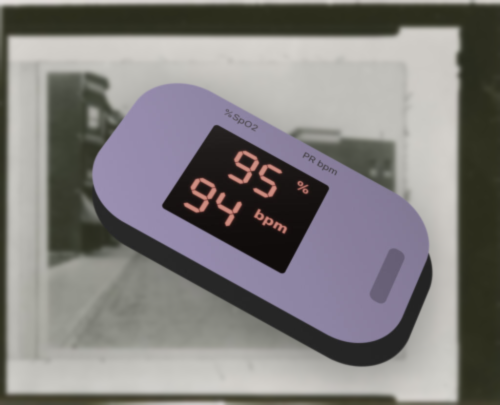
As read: **95** %
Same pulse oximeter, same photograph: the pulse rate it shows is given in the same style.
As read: **94** bpm
